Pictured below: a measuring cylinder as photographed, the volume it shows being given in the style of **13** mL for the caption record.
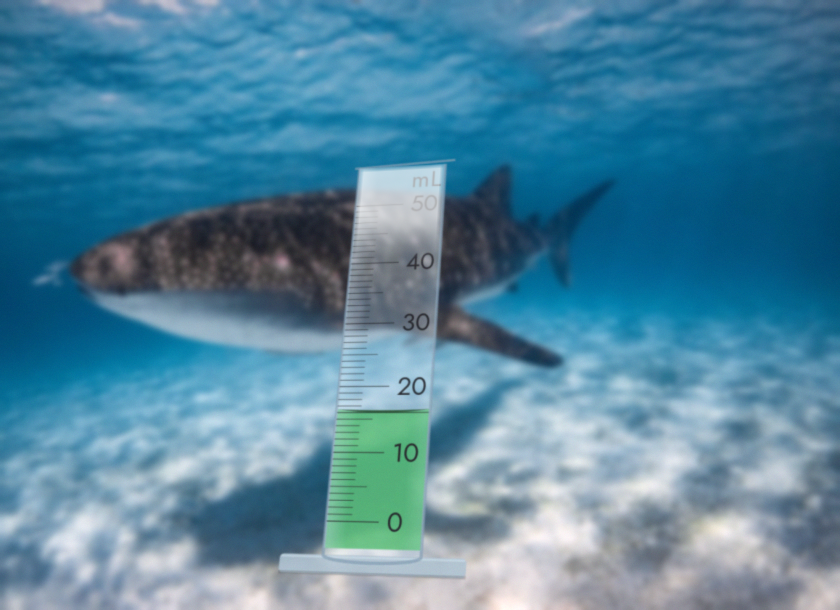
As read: **16** mL
